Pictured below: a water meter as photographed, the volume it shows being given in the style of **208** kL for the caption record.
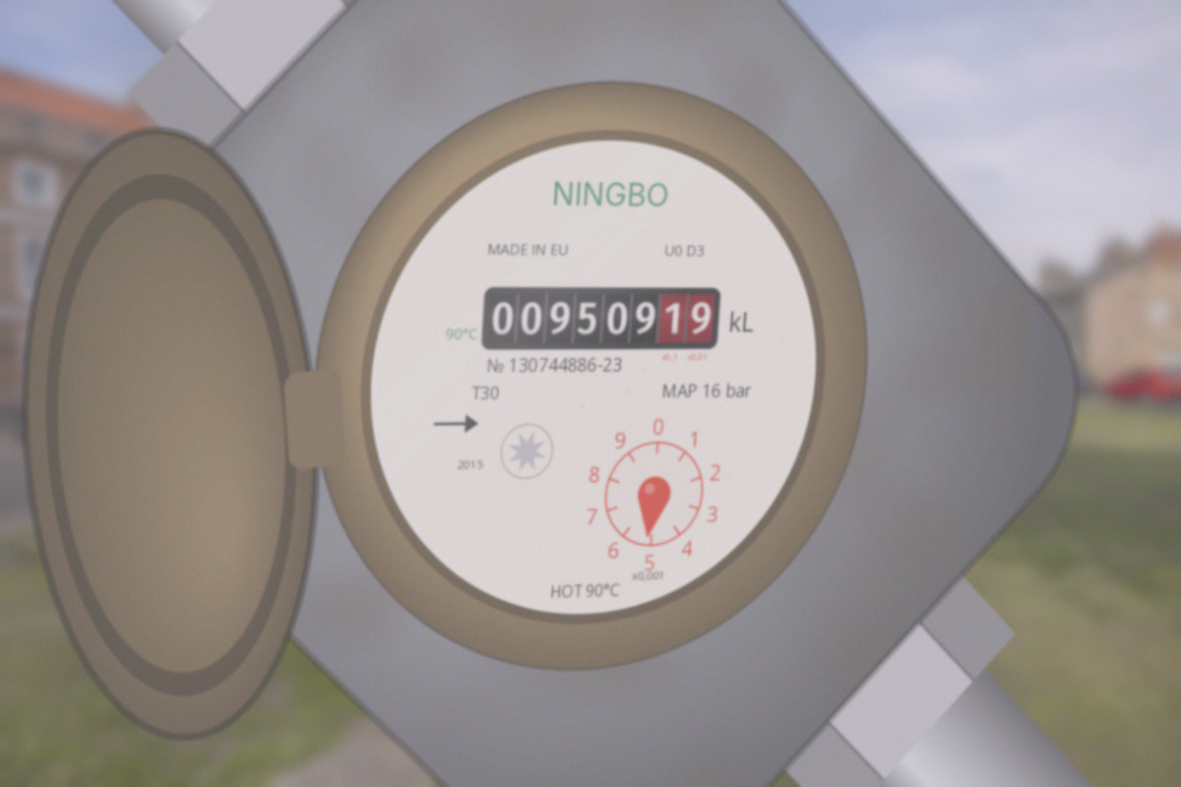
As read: **9509.195** kL
